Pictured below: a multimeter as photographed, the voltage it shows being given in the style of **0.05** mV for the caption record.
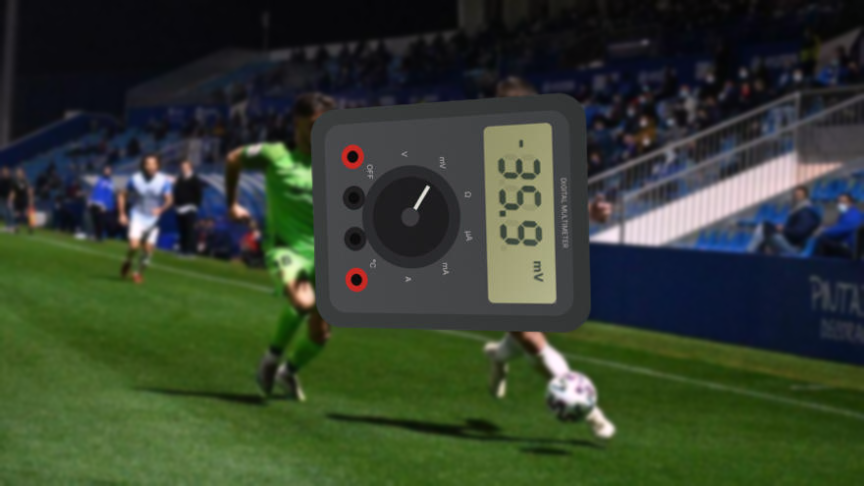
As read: **-35.9** mV
